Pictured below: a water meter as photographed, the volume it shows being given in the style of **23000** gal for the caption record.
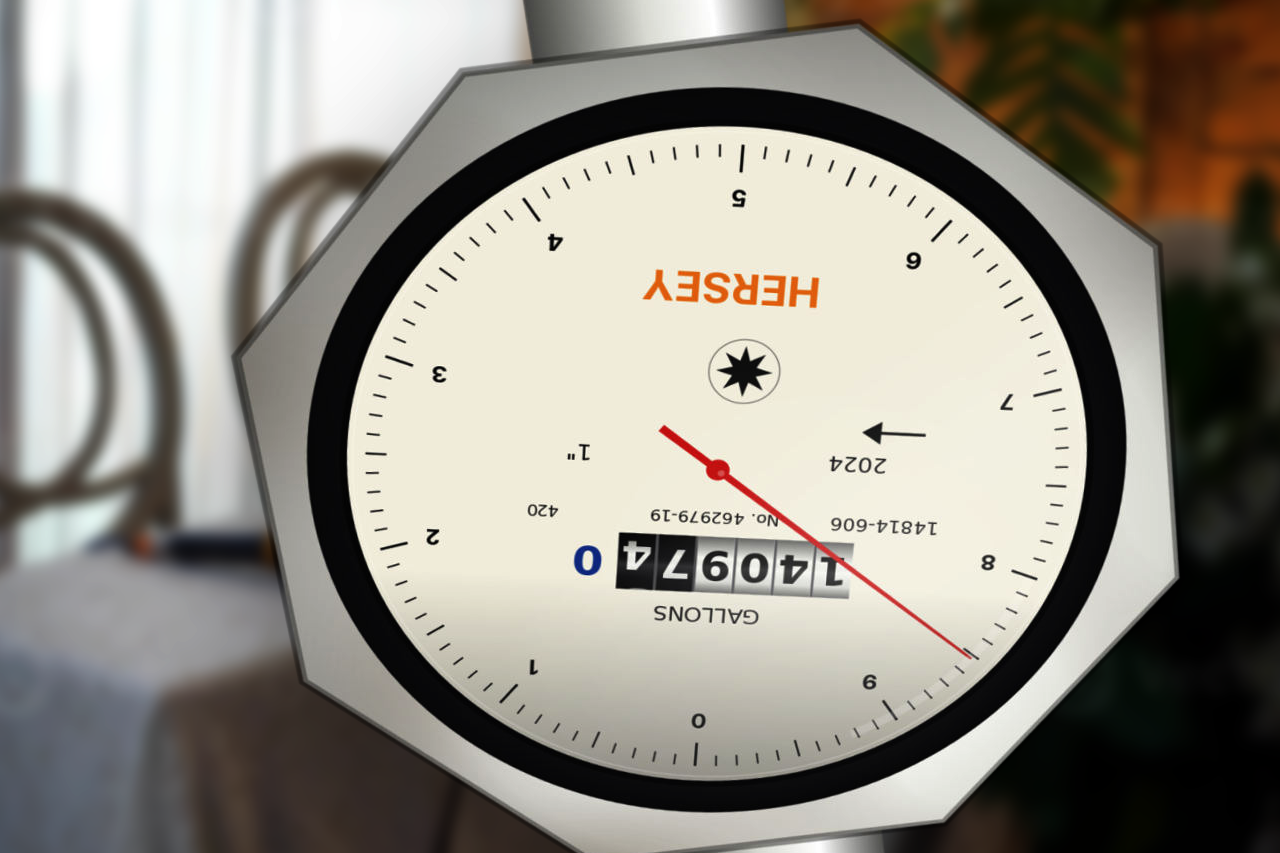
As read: **1409738.5** gal
